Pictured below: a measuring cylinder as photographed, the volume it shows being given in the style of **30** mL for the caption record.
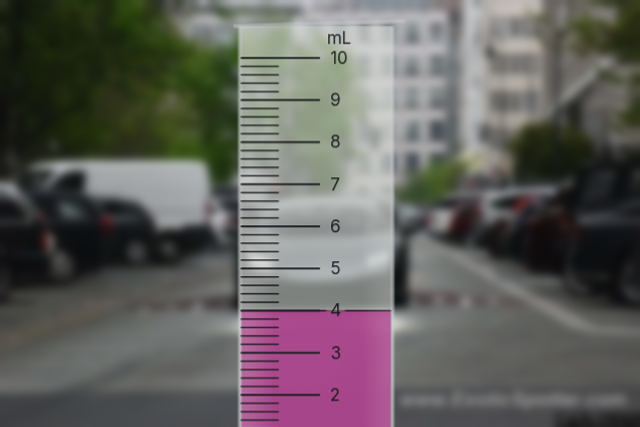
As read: **4** mL
